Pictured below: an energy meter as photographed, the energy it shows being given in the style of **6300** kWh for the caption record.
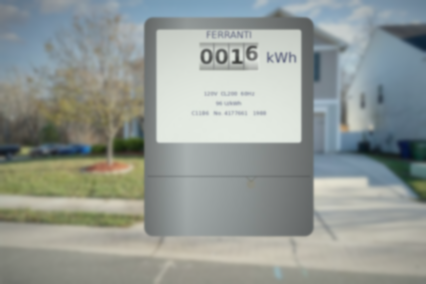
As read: **16** kWh
